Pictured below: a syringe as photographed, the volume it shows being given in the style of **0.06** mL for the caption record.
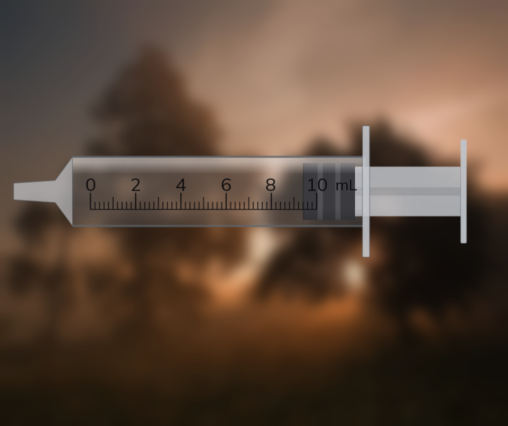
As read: **9.4** mL
